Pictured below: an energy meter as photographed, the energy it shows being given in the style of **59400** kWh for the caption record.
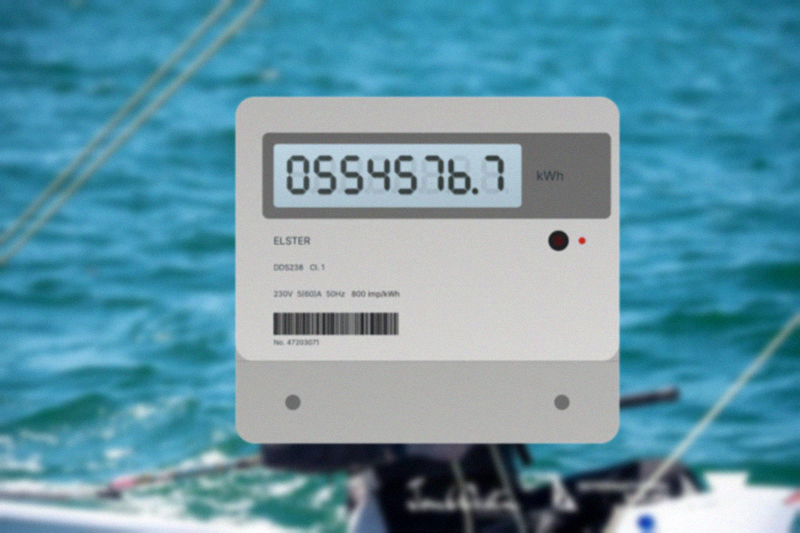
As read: **554576.7** kWh
